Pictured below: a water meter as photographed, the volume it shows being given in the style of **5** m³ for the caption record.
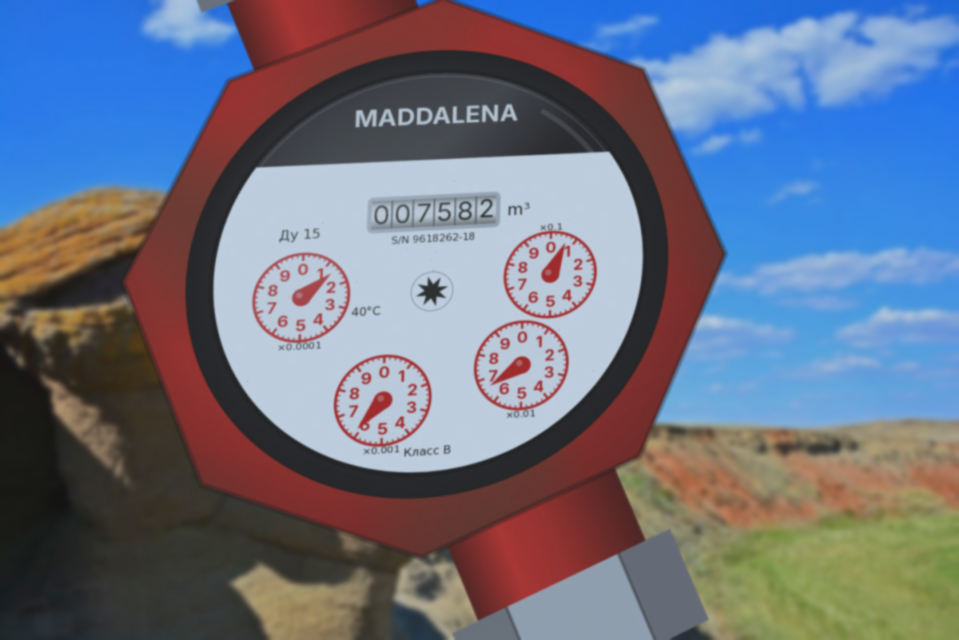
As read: **7582.0661** m³
